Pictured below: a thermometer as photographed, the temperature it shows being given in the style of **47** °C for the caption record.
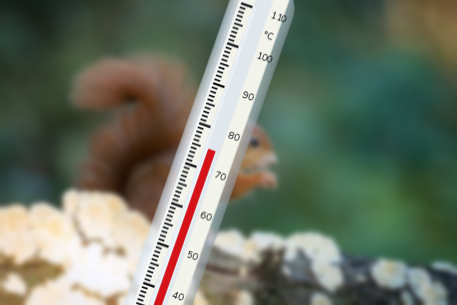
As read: **75** °C
